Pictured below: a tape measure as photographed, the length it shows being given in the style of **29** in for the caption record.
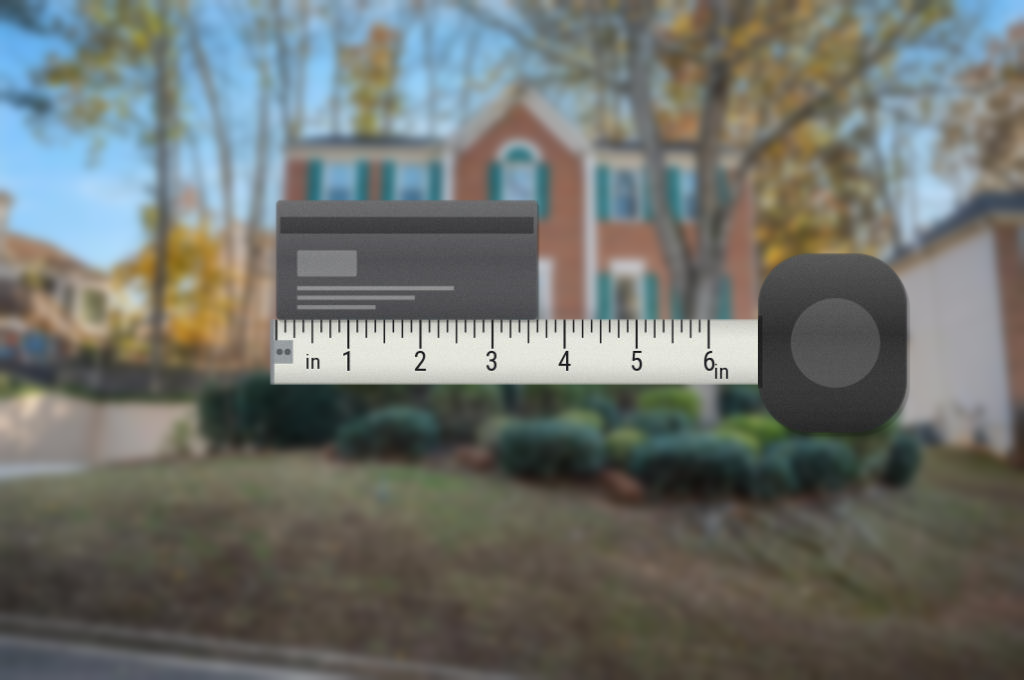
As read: **3.625** in
